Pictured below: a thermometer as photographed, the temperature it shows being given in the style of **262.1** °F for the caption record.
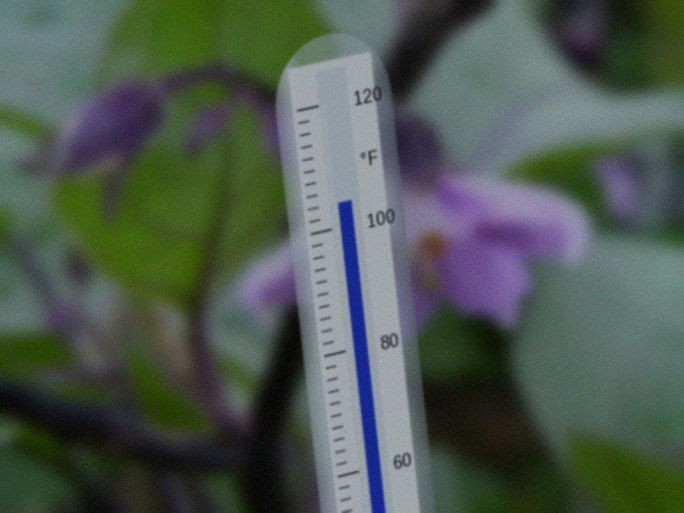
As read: **104** °F
